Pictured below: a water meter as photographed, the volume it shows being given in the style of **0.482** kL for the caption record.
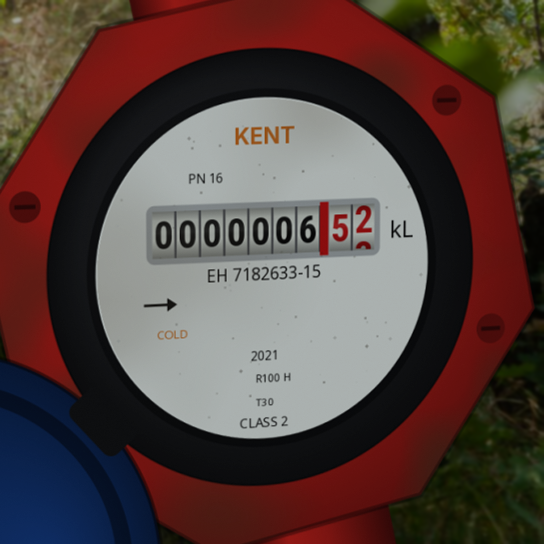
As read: **6.52** kL
